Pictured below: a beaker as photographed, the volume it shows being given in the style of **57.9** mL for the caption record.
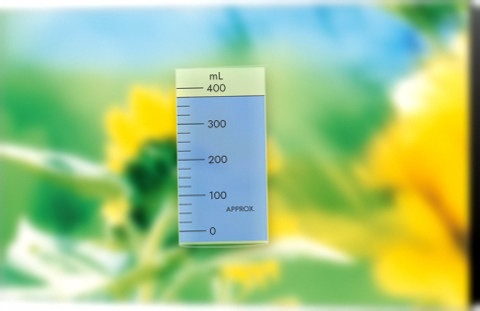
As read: **375** mL
